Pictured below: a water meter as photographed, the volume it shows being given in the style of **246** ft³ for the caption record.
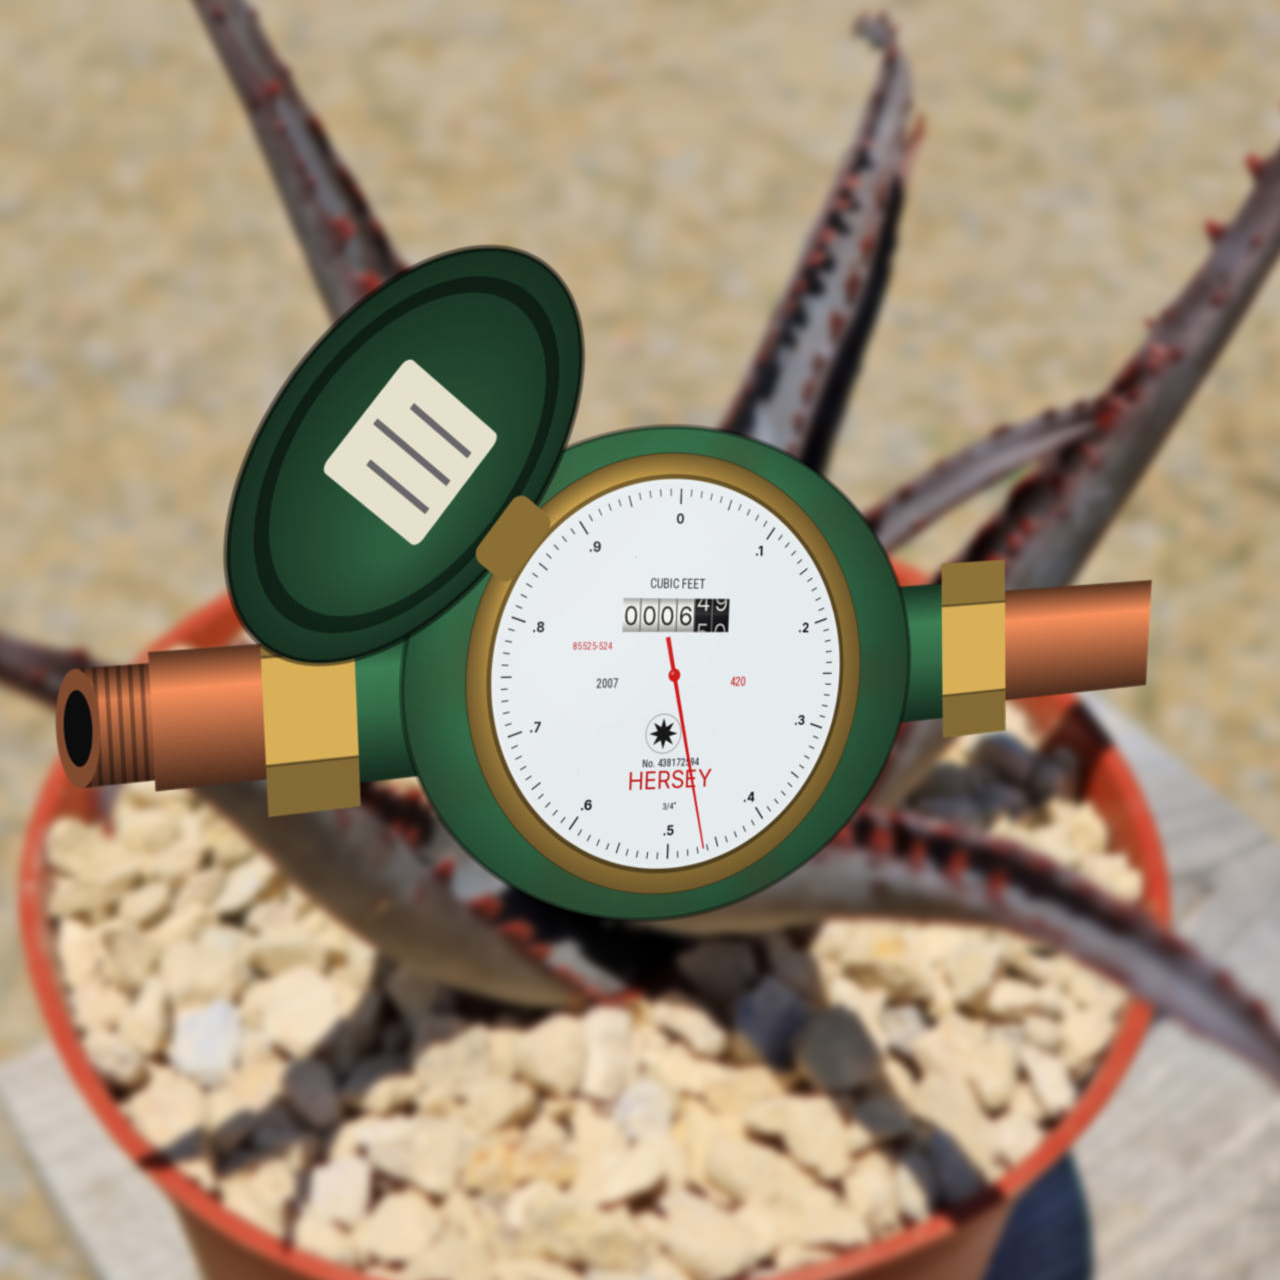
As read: **649.46** ft³
